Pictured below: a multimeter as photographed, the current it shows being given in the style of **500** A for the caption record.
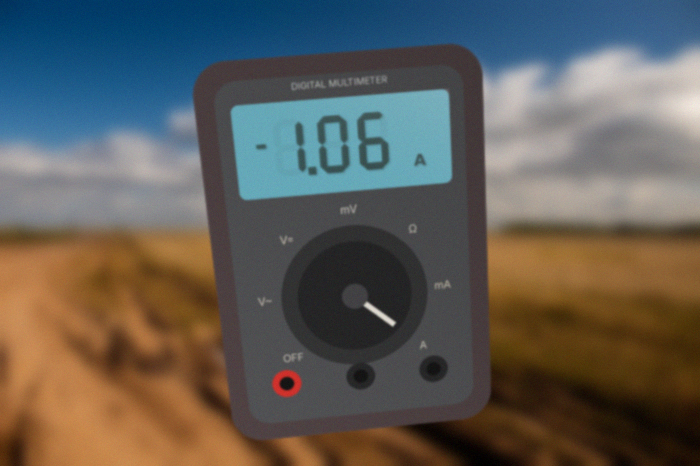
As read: **-1.06** A
